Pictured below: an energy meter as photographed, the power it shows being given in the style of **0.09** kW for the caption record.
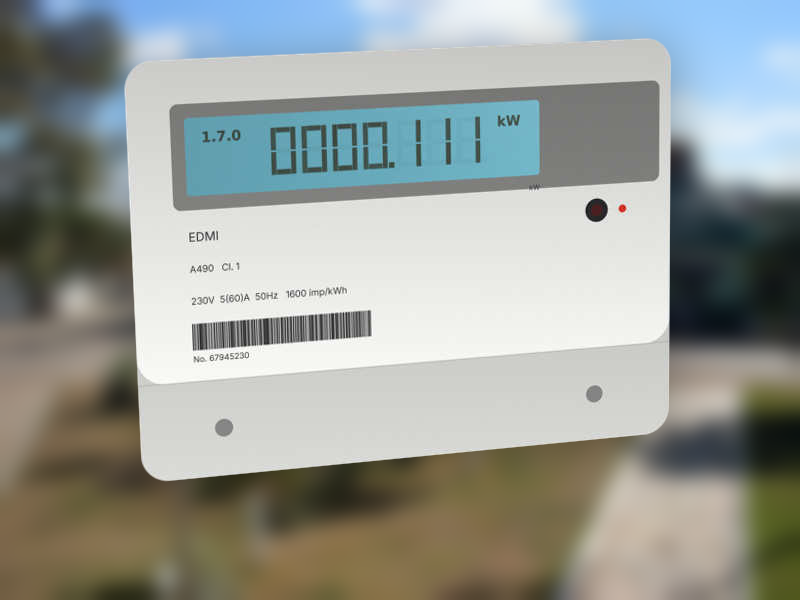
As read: **0.111** kW
